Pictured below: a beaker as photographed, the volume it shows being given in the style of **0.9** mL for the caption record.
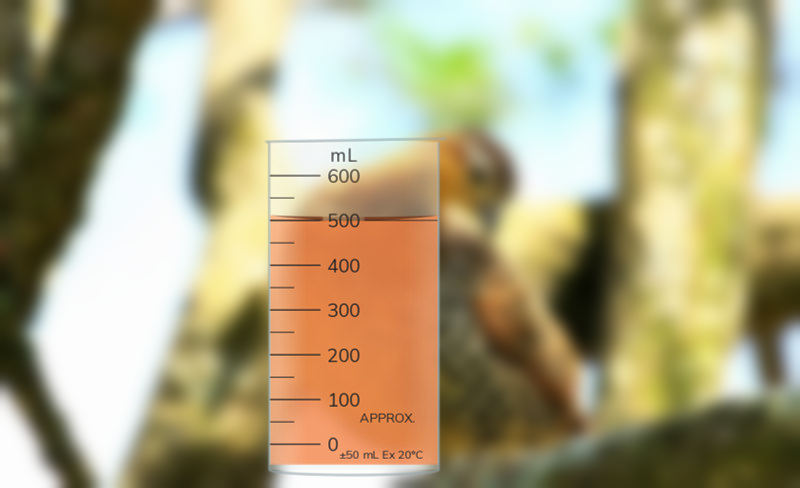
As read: **500** mL
